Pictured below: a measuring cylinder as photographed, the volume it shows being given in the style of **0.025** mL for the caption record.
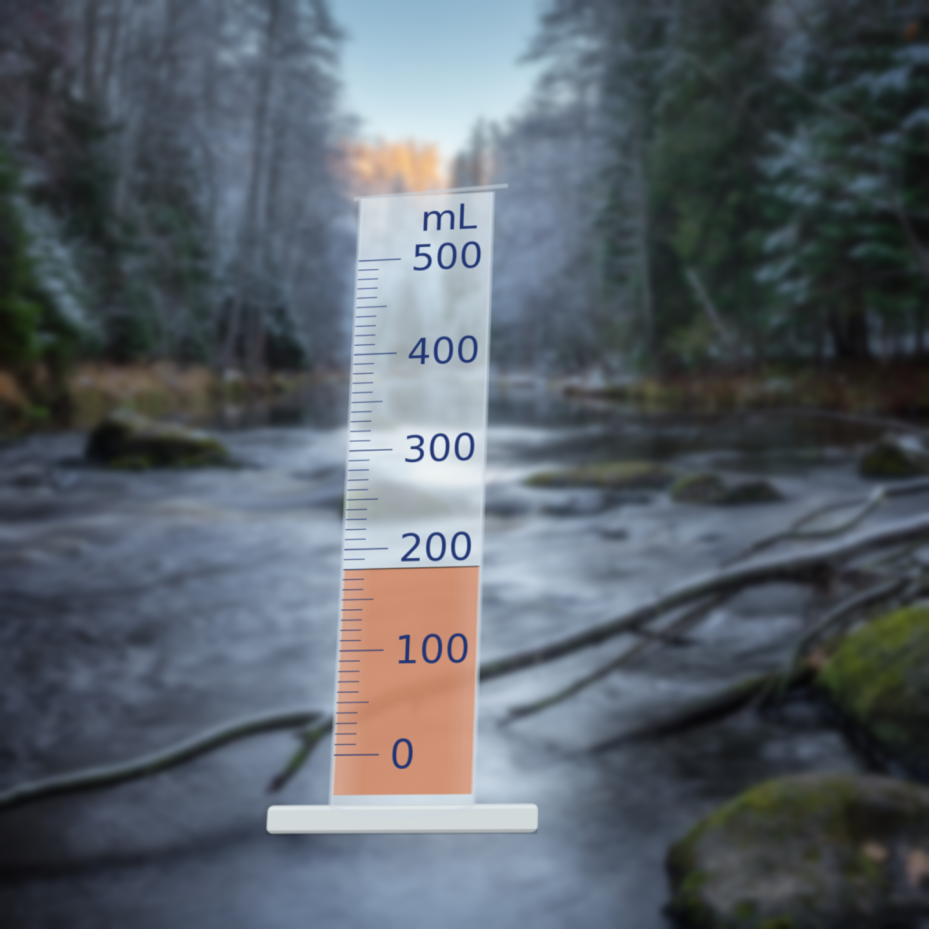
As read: **180** mL
